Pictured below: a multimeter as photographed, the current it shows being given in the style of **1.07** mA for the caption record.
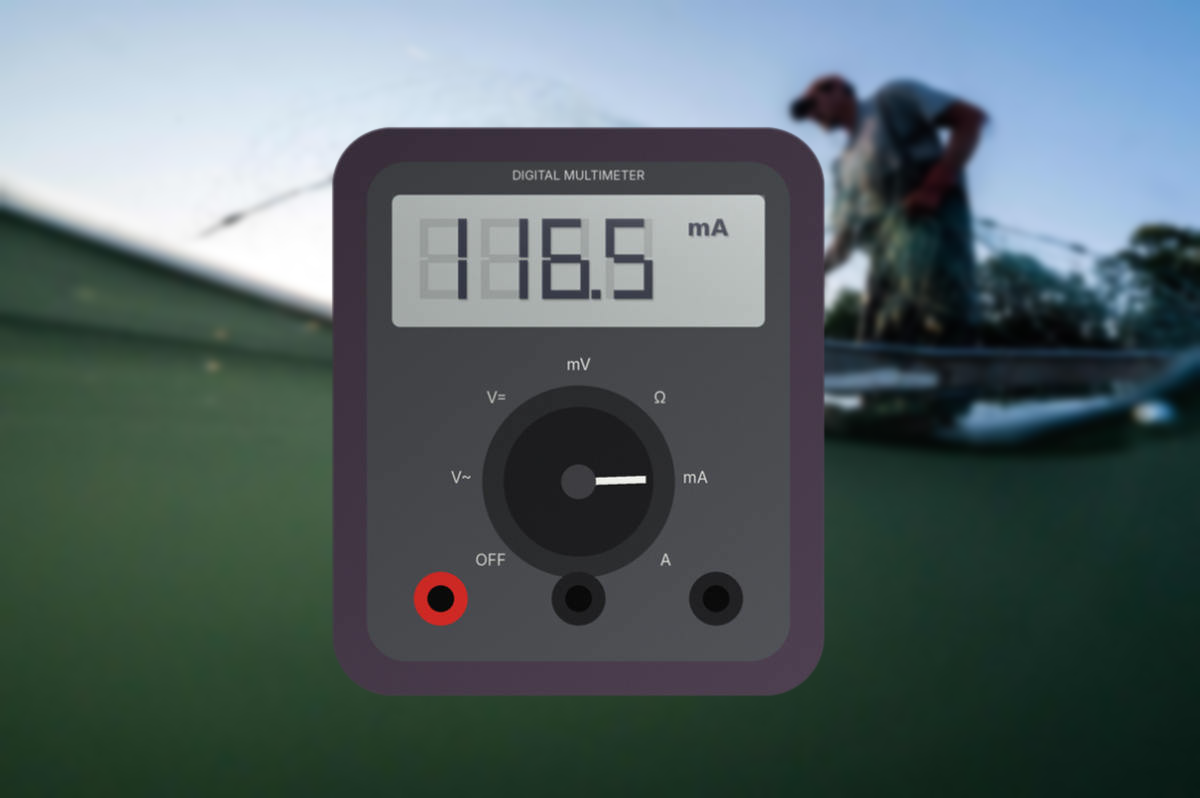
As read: **116.5** mA
